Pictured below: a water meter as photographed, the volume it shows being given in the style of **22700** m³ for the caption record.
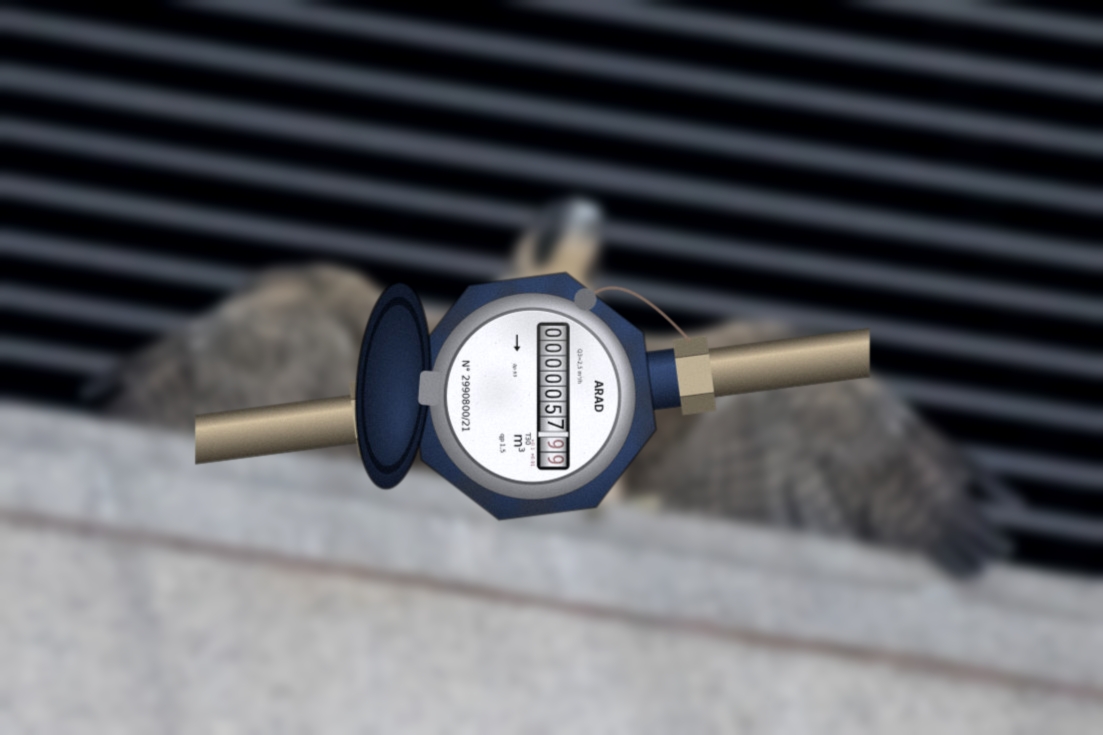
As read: **57.99** m³
